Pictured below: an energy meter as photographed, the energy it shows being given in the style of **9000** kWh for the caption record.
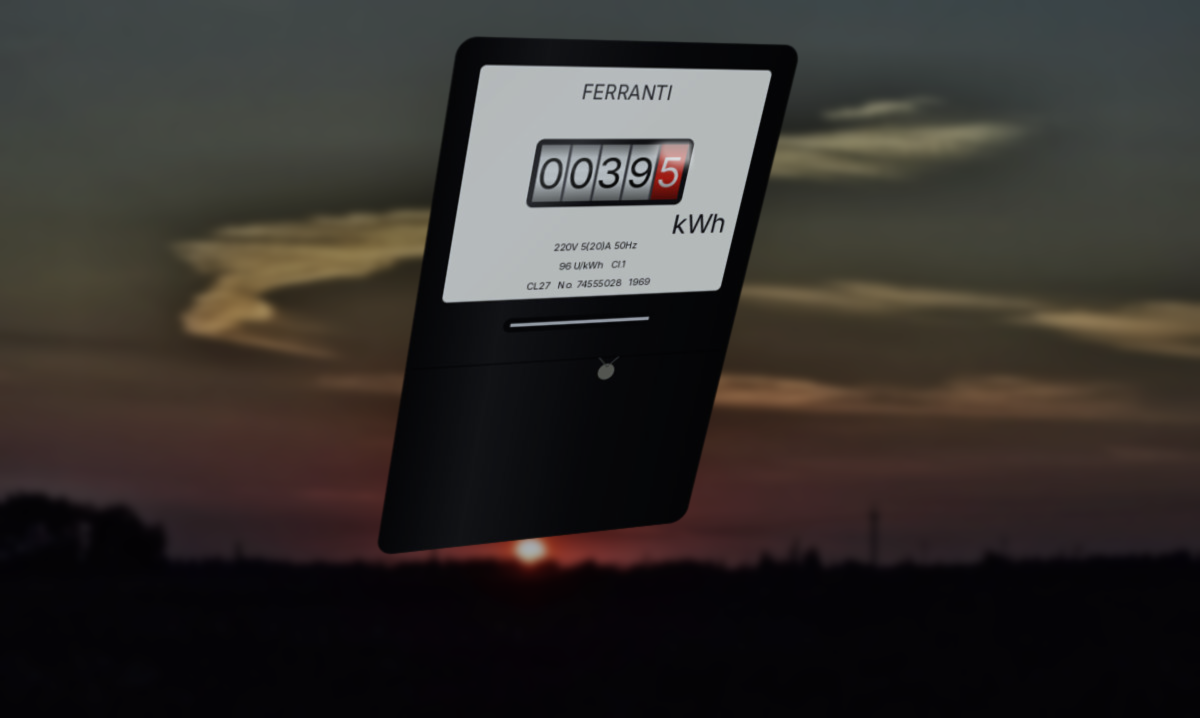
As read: **39.5** kWh
